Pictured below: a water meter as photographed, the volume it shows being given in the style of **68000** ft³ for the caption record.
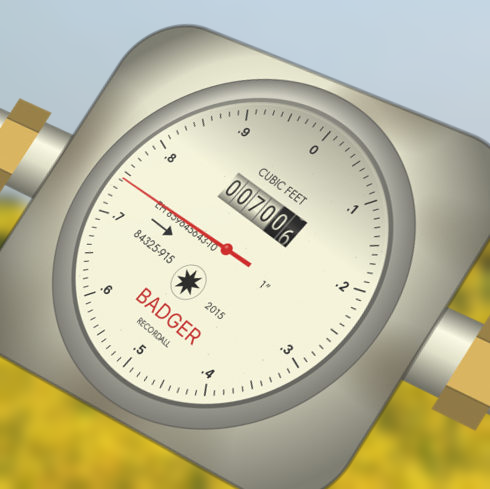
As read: **7005.74** ft³
